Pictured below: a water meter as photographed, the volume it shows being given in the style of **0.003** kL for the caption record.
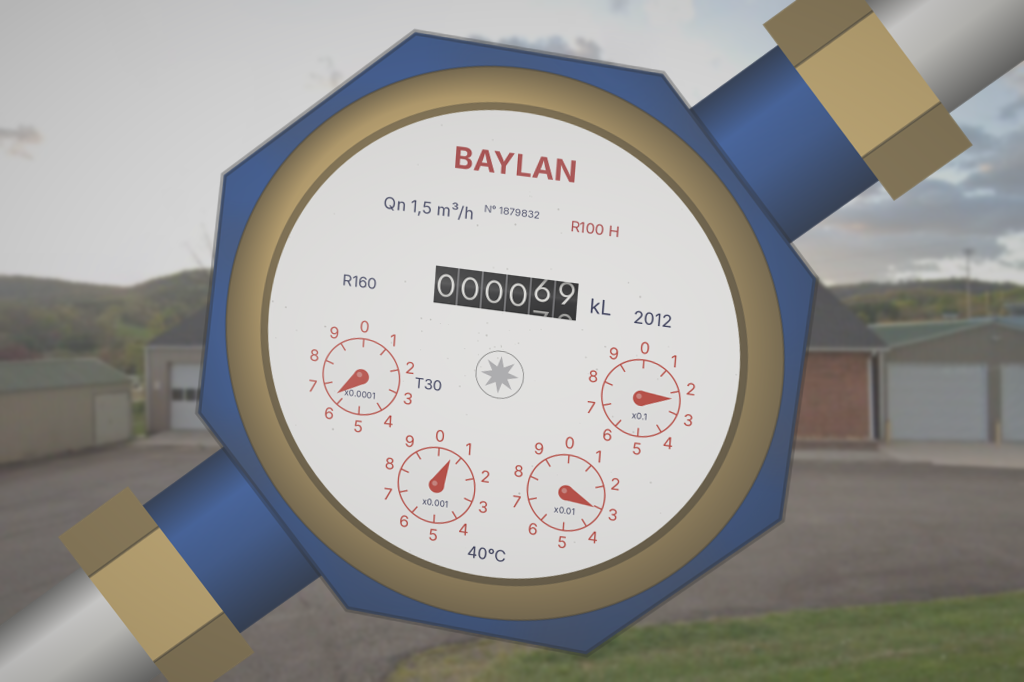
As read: **69.2306** kL
